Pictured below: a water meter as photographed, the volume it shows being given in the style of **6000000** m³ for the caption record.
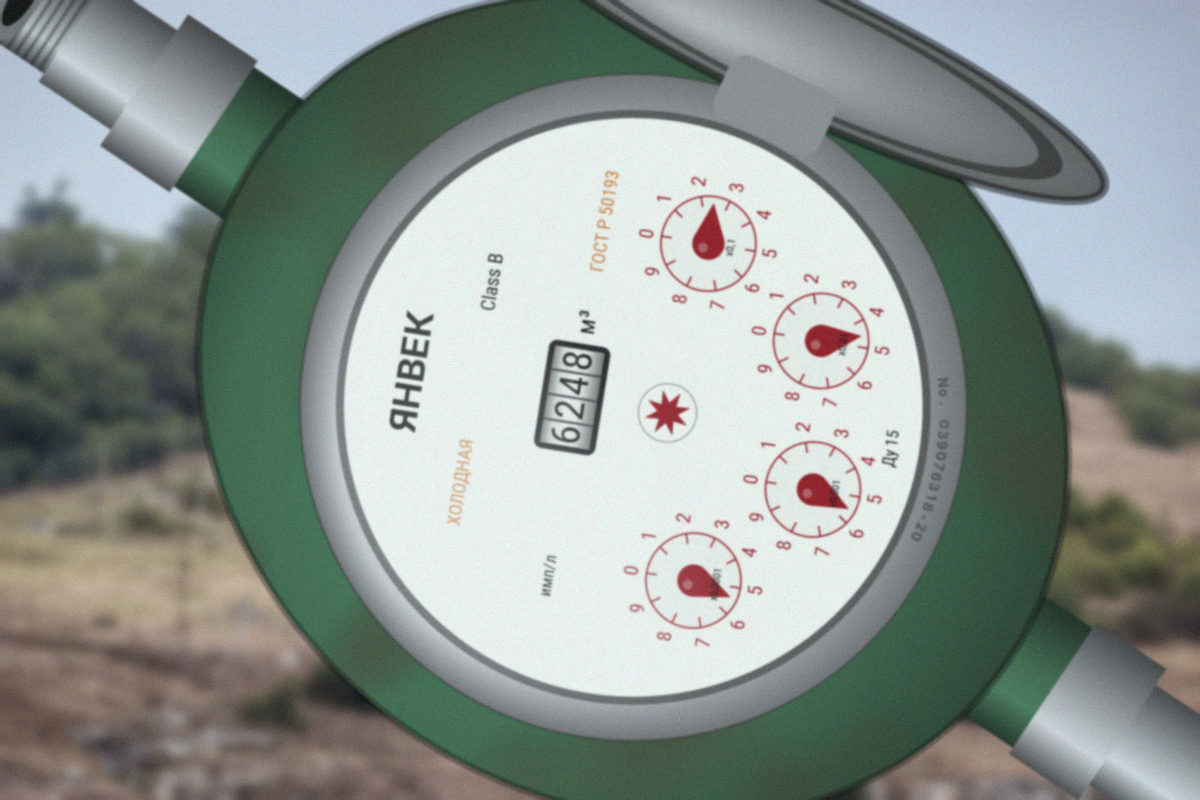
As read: **6248.2455** m³
